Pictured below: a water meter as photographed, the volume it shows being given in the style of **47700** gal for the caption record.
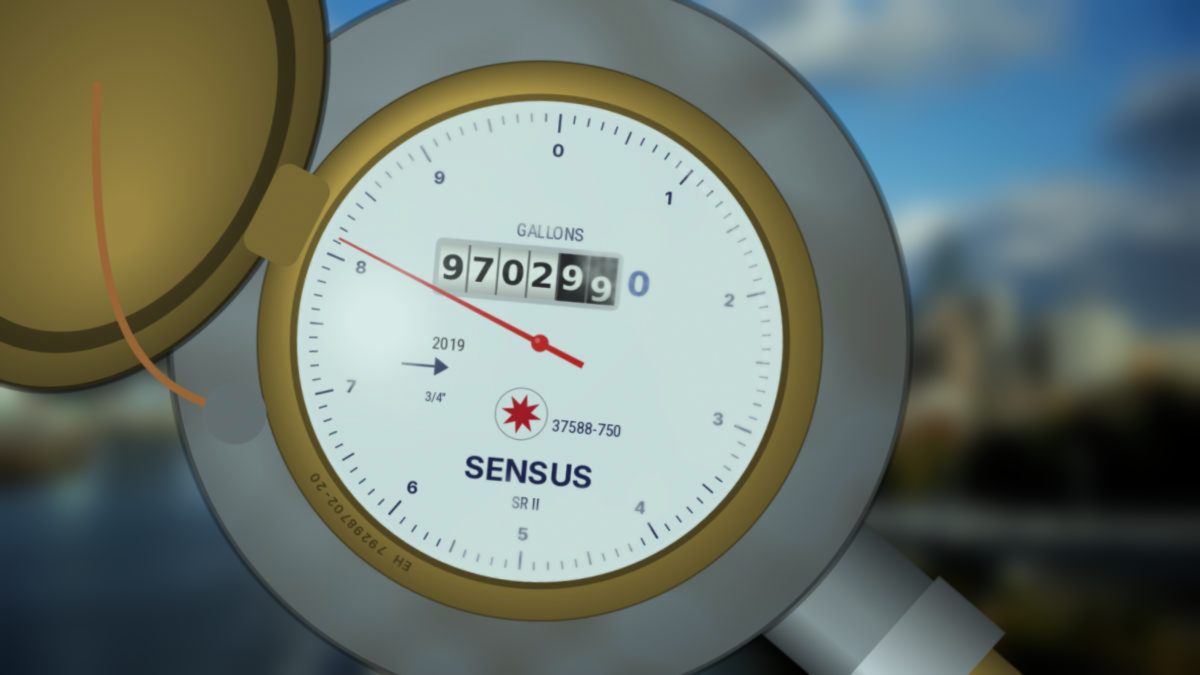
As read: **9702988.1** gal
